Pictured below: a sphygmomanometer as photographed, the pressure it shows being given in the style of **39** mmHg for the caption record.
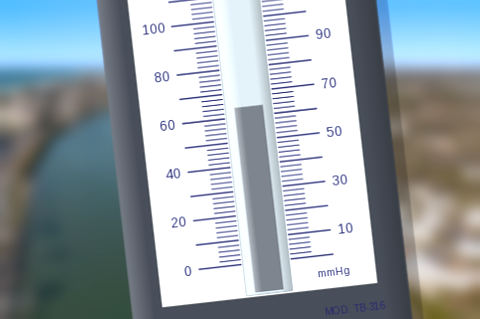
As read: **64** mmHg
